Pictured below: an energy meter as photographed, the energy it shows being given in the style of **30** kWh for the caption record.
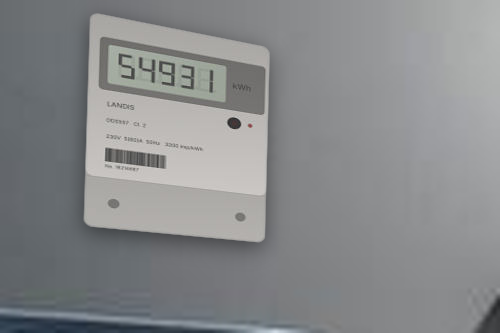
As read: **54931** kWh
